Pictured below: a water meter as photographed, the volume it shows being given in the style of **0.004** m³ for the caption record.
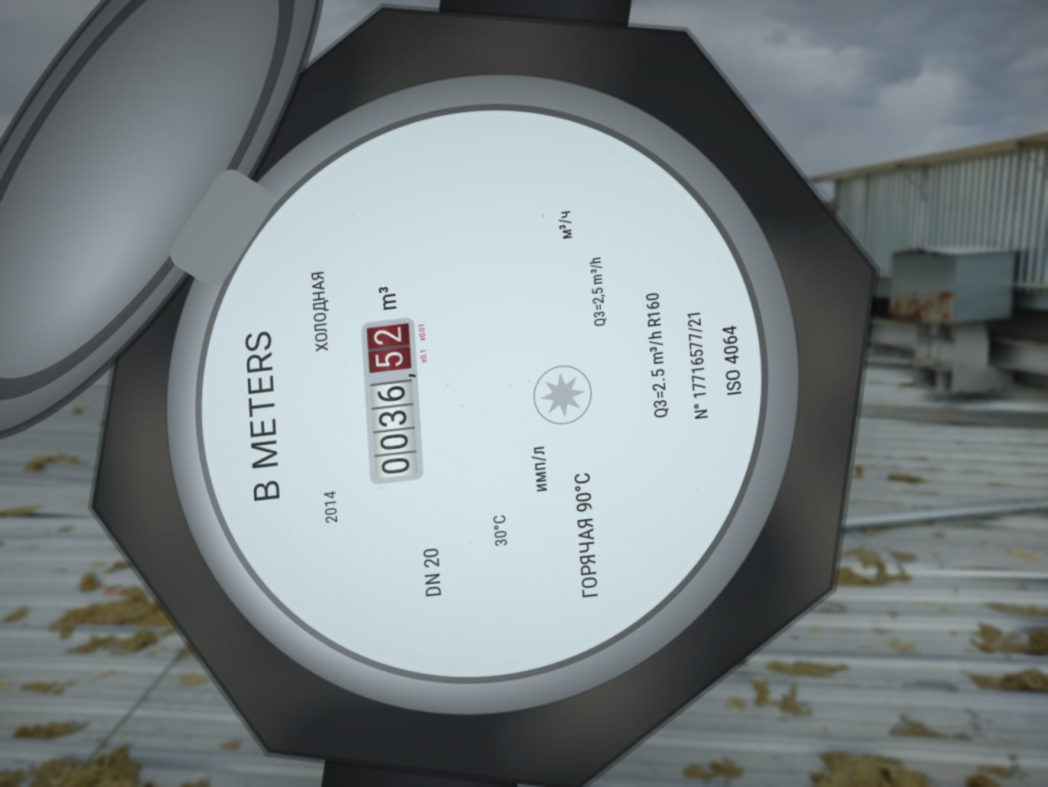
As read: **36.52** m³
